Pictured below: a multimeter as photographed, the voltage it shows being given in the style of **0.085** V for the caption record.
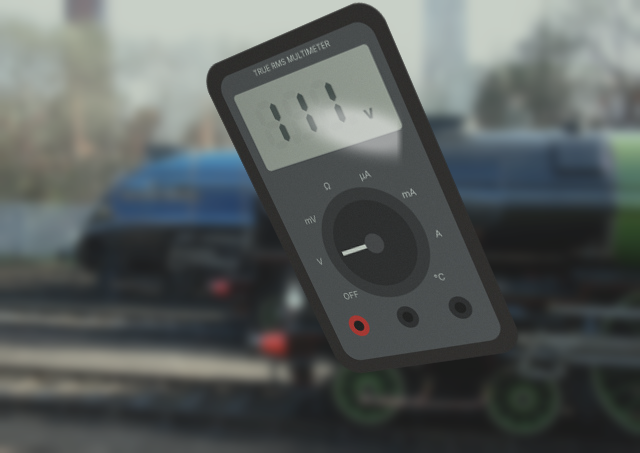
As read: **111** V
